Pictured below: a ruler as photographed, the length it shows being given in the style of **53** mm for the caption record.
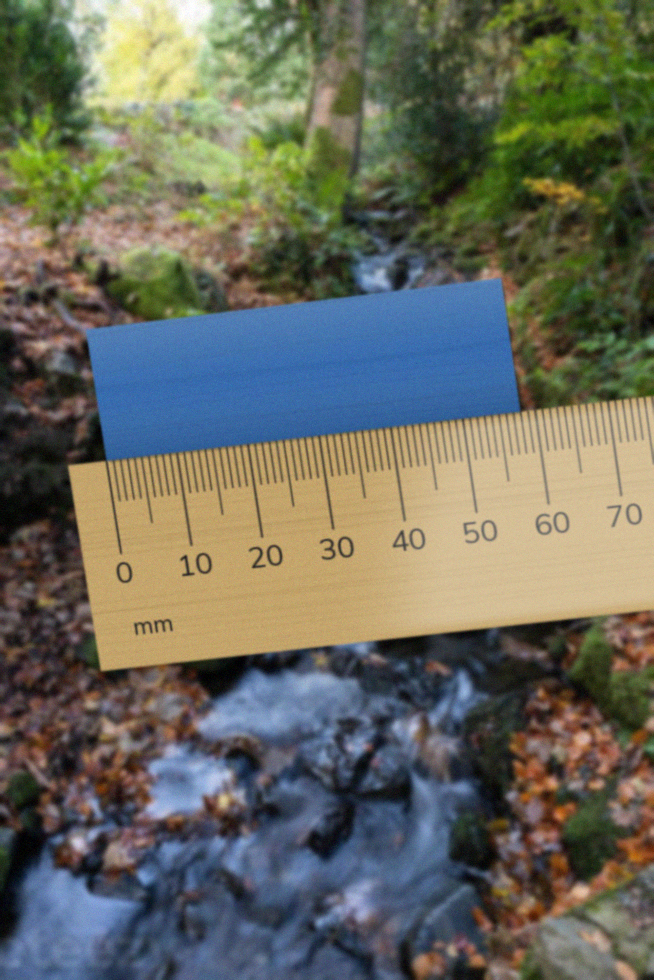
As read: **58** mm
